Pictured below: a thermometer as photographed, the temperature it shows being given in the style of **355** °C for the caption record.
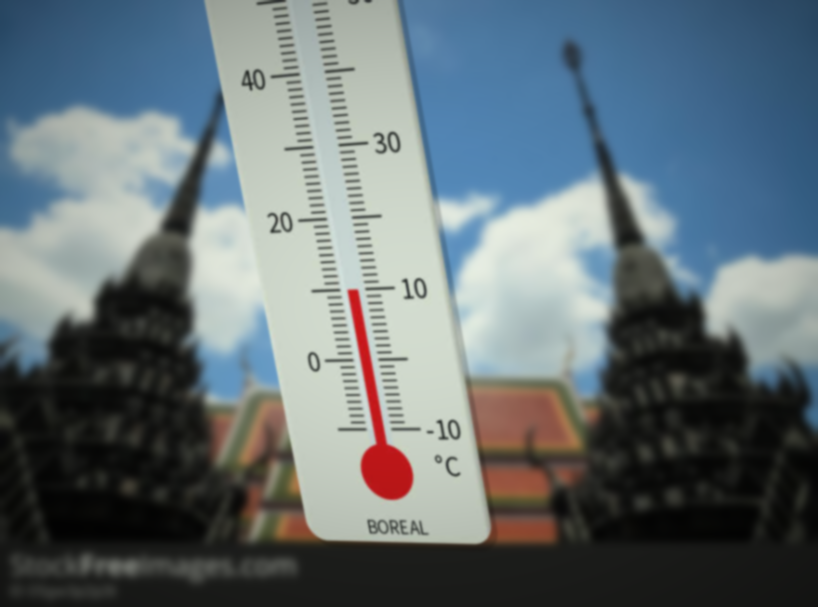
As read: **10** °C
